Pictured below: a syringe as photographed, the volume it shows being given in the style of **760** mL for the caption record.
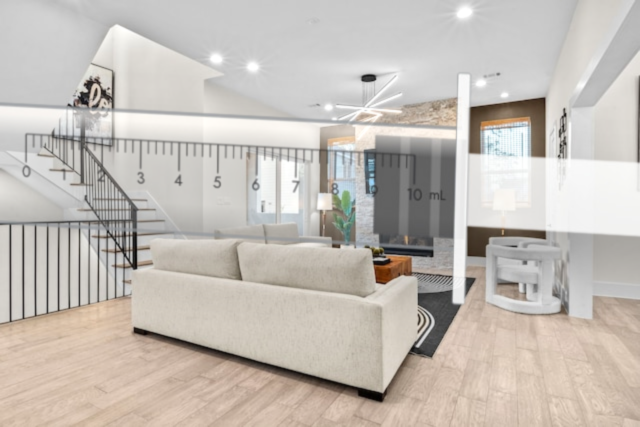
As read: **9** mL
